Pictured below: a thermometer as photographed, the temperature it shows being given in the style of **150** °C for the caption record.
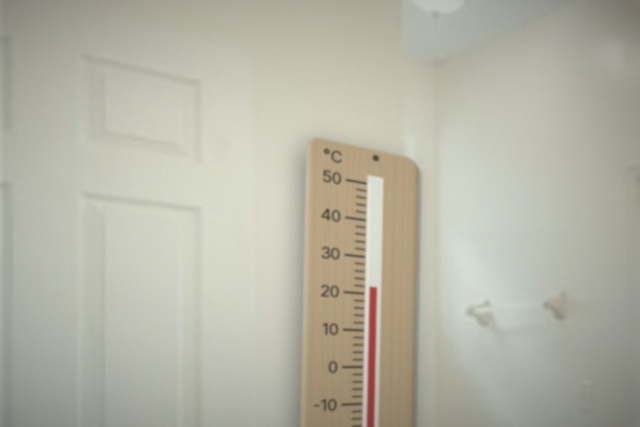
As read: **22** °C
